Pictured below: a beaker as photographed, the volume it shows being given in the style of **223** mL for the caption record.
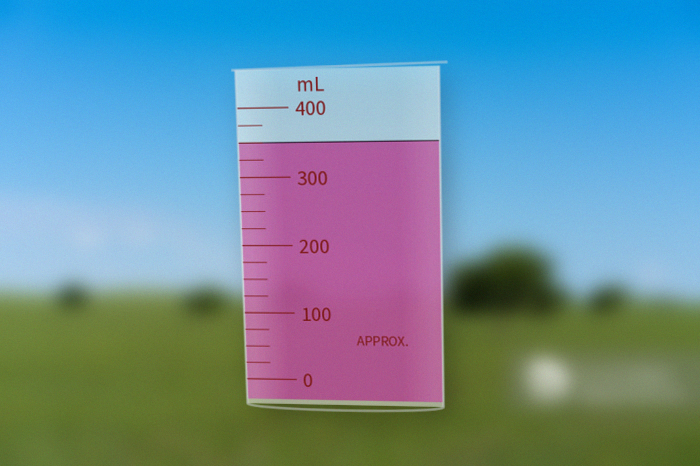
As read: **350** mL
